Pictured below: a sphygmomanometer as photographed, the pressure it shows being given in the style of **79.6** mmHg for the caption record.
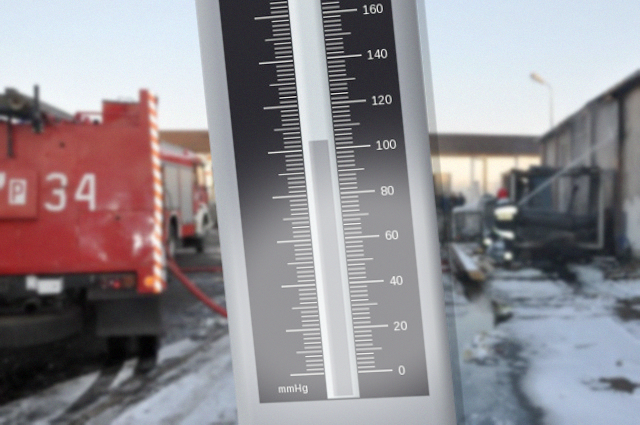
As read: **104** mmHg
